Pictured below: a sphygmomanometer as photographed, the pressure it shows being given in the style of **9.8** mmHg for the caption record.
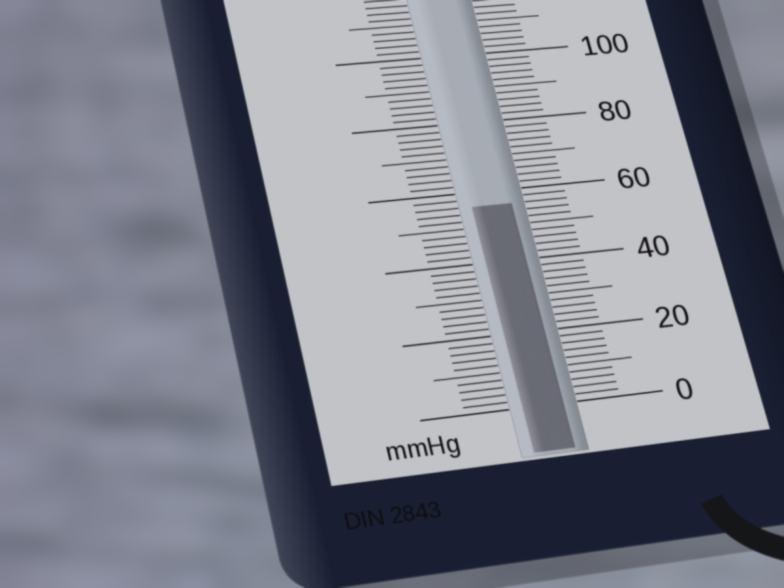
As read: **56** mmHg
